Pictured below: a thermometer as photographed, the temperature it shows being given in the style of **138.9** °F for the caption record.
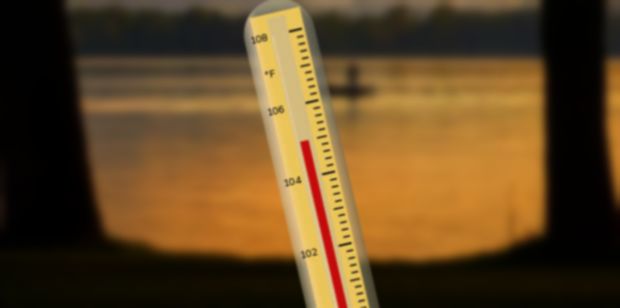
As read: **105** °F
